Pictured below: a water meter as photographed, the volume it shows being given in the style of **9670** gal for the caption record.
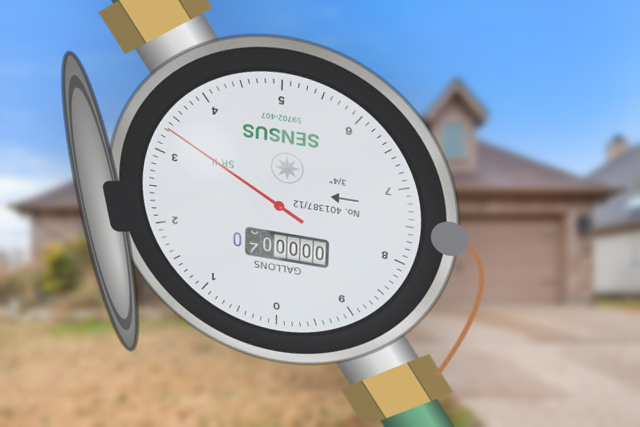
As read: **23.3** gal
